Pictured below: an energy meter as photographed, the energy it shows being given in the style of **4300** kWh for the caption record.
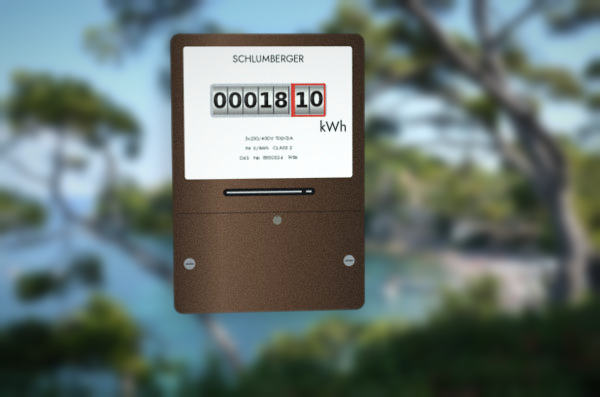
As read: **18.10** kWh
